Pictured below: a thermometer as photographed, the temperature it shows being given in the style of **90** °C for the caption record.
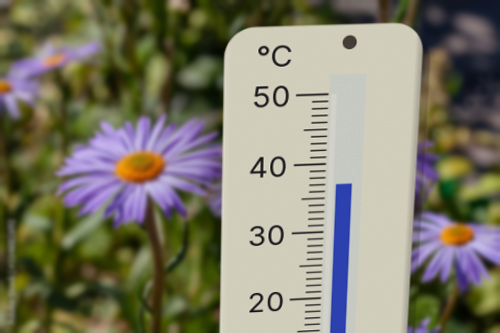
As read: **37** °C
